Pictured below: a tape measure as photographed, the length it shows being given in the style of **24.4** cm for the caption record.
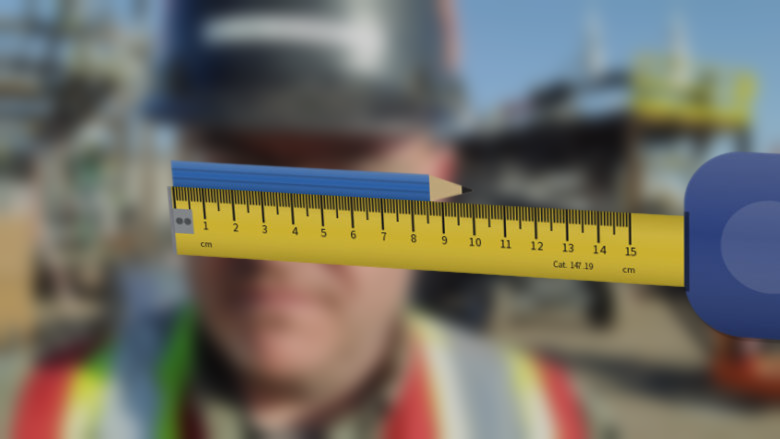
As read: **10** cm
